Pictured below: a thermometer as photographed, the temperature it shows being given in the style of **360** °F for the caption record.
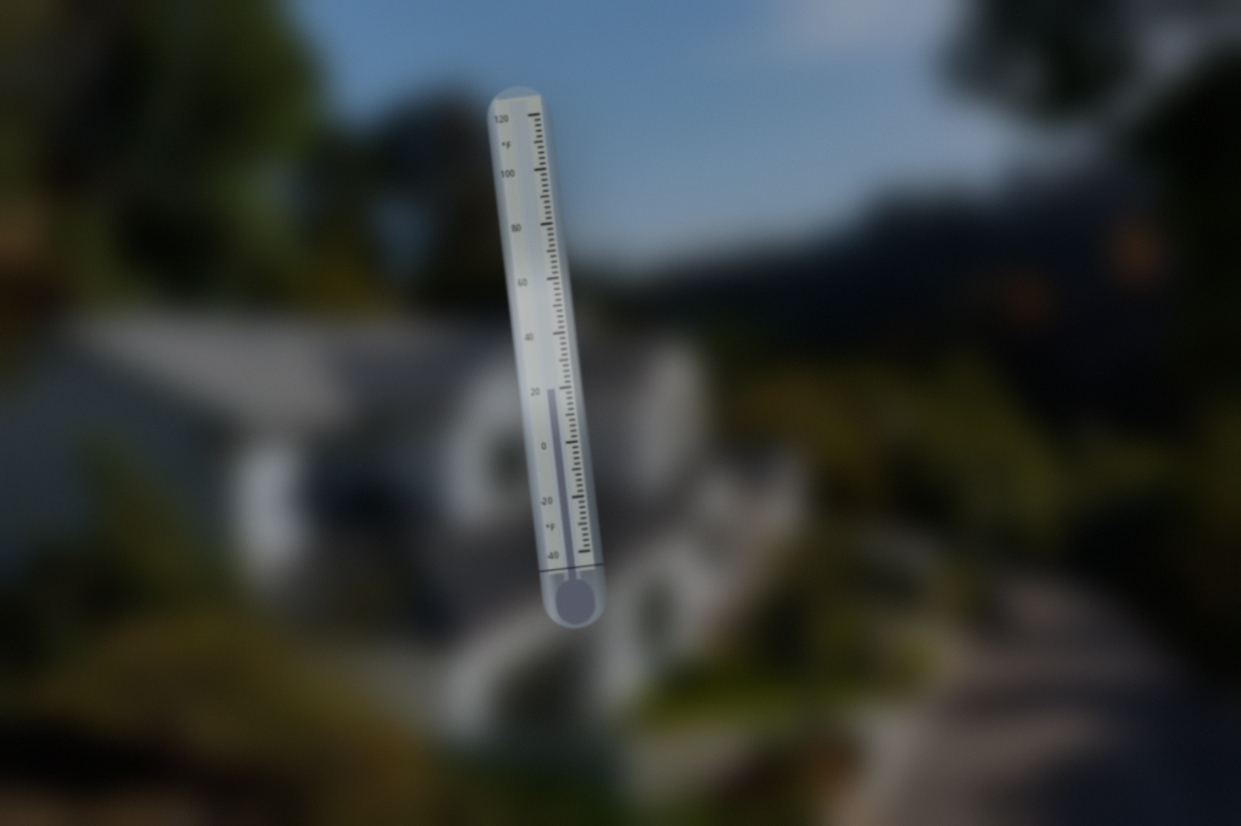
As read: **20** °F
